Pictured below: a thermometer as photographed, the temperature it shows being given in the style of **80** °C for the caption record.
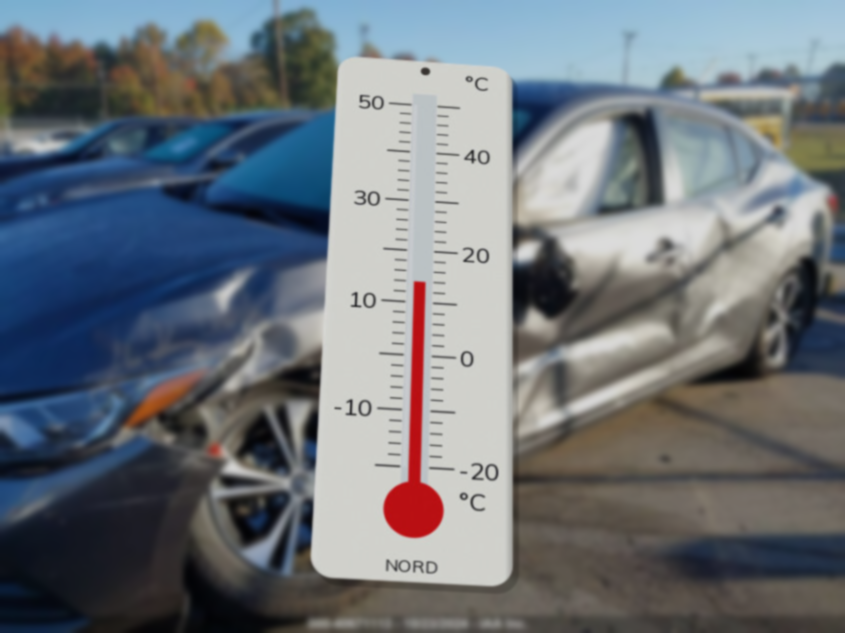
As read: **14** °C
